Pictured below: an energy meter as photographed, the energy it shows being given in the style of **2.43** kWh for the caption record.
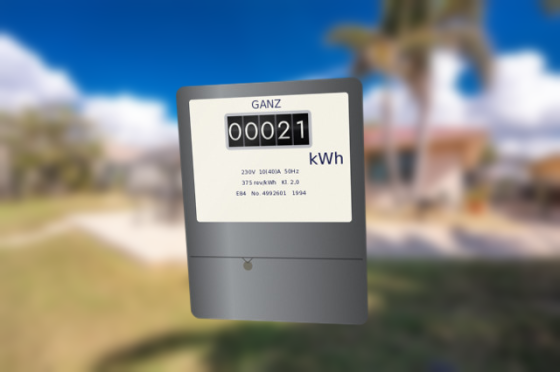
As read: **21** kWh
